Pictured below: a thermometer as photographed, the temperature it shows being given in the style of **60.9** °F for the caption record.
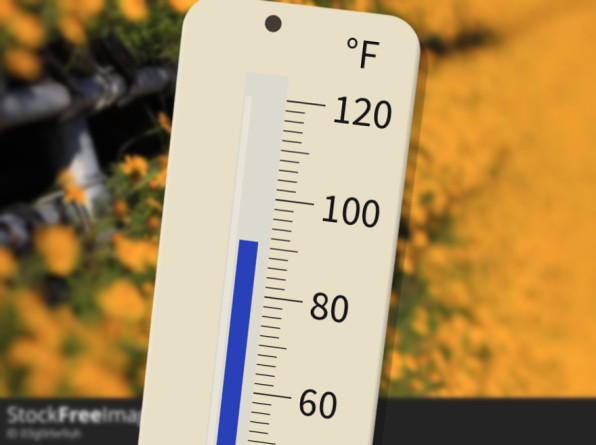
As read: **91** °F
